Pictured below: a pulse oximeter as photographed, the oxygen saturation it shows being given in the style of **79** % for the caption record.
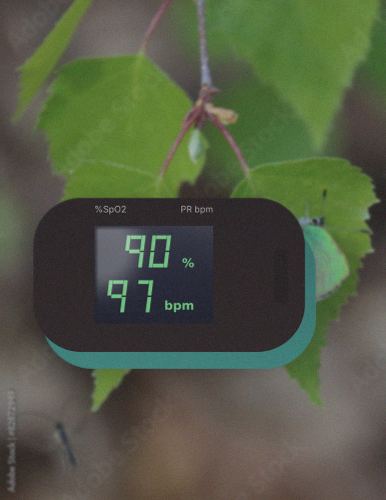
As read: **90** %
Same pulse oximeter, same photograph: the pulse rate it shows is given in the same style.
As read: **97** bpm
